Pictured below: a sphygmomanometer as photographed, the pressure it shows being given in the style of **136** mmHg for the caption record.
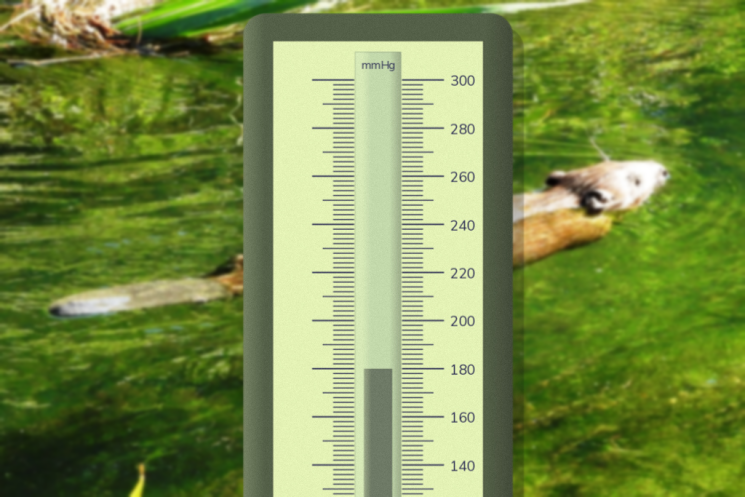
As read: **180** mmHg
